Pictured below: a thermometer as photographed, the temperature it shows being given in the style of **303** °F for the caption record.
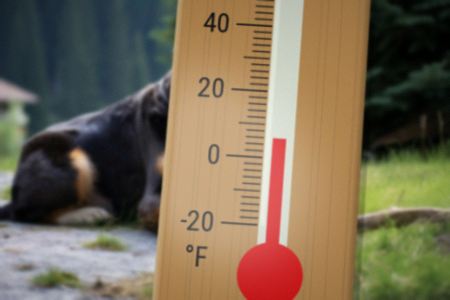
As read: **6** °F
